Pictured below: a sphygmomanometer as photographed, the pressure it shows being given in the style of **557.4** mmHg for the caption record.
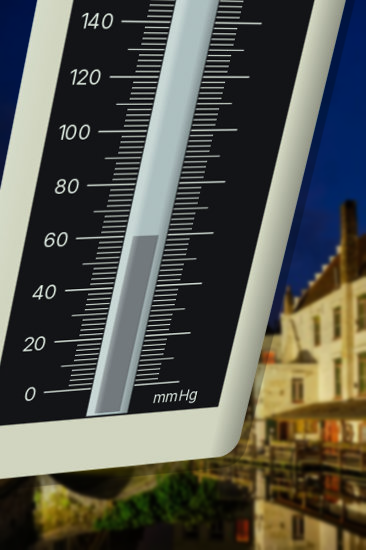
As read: **60** mmHg
